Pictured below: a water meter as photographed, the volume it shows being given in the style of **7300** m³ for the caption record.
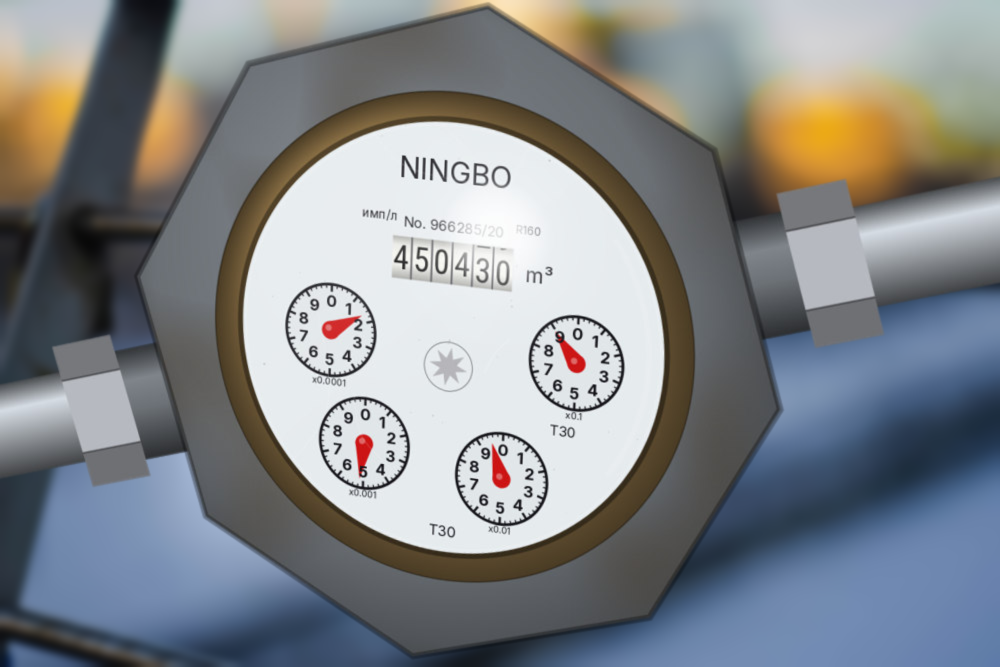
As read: **450429.8951** m³
